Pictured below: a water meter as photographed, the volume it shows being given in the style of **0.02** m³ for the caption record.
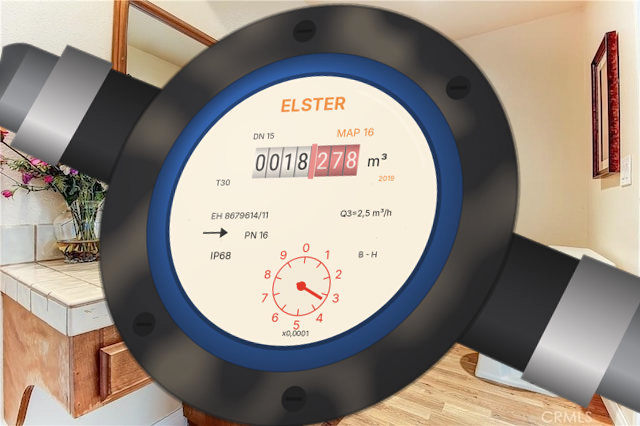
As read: **18.2783** m³
